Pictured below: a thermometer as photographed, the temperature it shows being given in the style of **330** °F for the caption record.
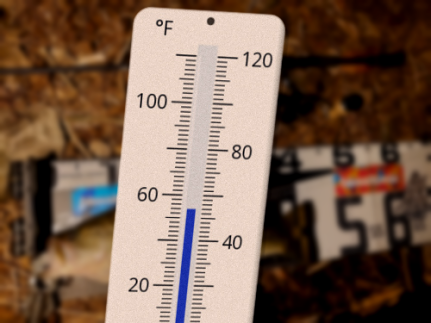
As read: **54** °F
